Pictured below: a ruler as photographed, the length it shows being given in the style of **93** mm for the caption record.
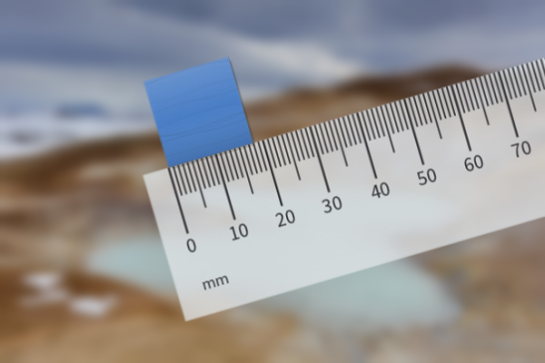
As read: **18** mm
